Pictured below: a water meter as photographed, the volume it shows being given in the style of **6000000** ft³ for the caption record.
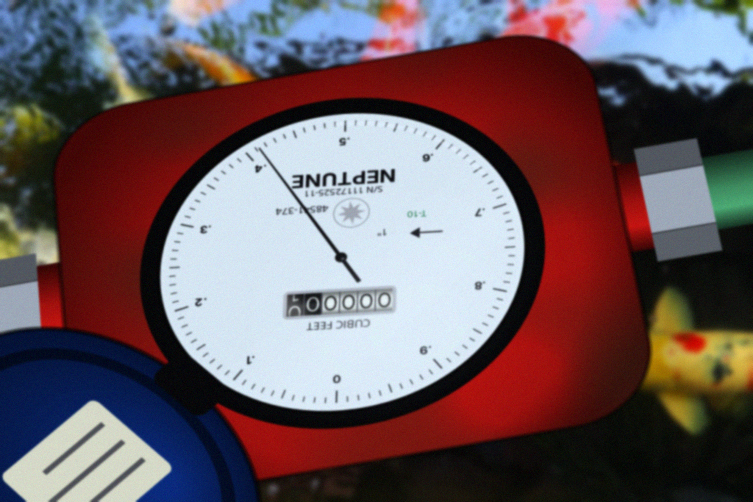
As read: **0.41** ft³
